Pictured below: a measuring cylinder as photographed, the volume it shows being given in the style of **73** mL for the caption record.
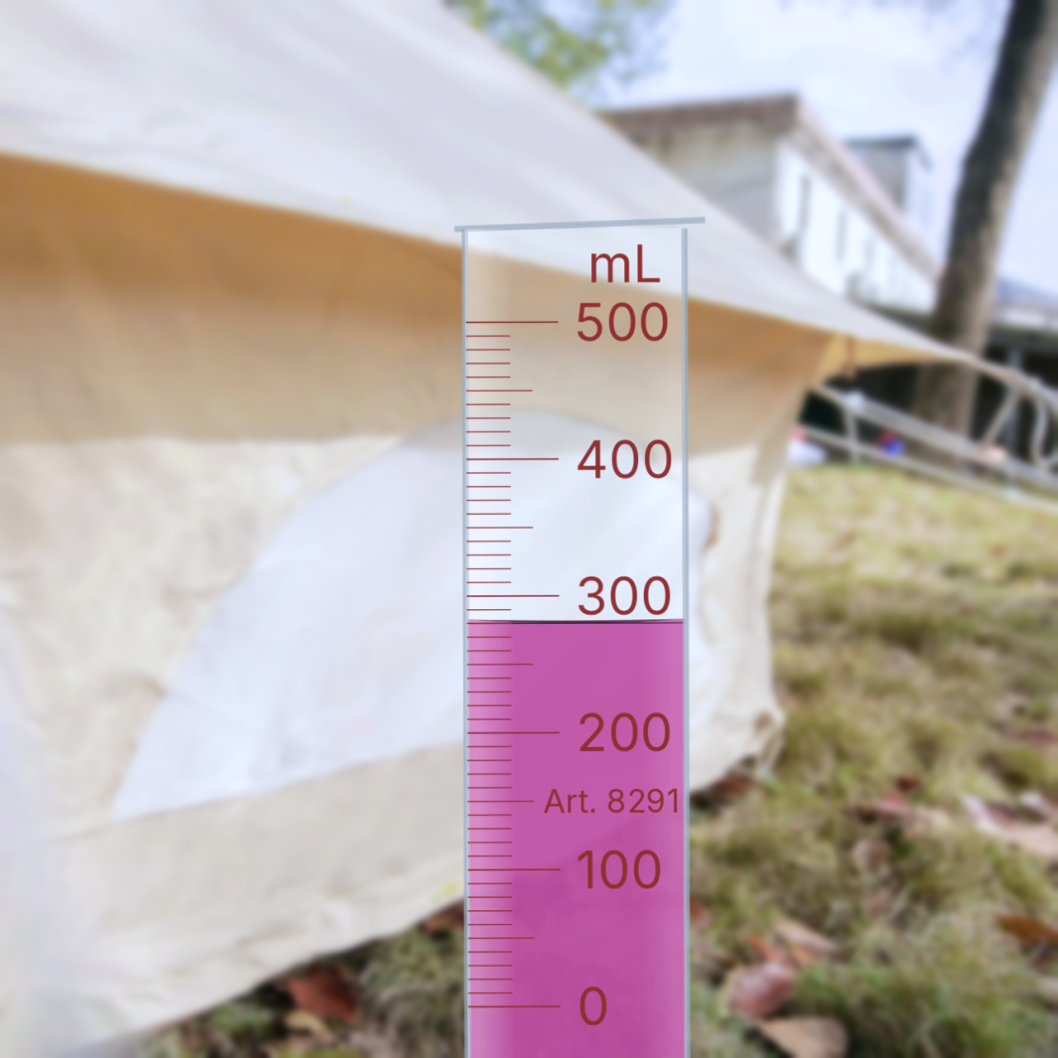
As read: **280** mL
